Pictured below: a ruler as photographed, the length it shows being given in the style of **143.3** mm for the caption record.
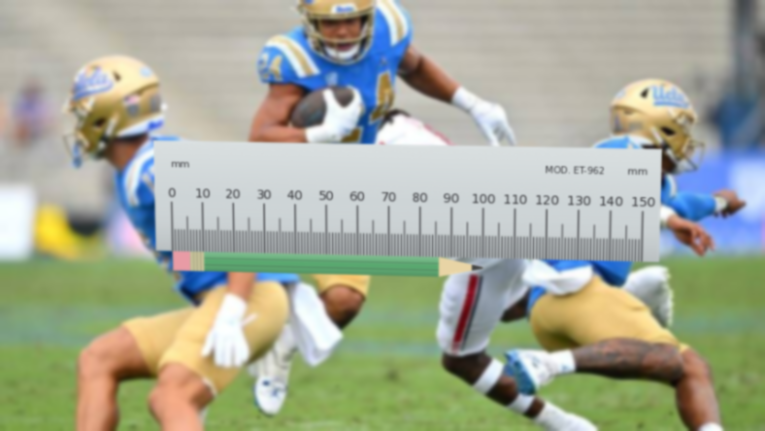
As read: **100** mm
